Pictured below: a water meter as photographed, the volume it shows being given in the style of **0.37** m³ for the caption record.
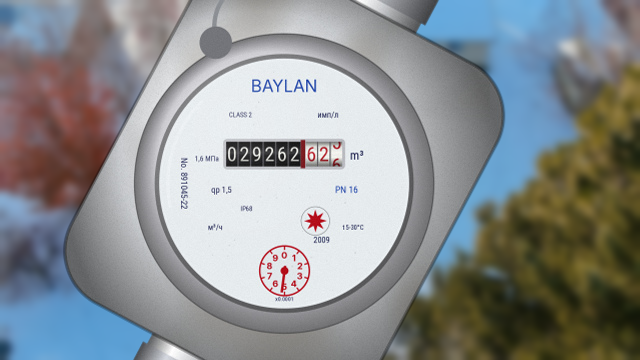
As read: **29262.6255** m³
